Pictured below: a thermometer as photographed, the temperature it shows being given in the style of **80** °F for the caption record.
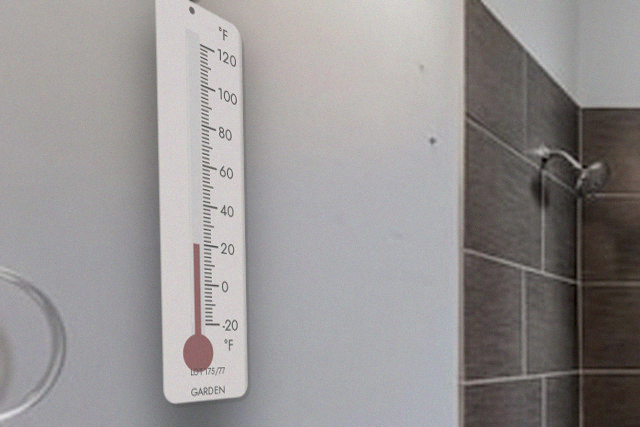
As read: **20** °F
